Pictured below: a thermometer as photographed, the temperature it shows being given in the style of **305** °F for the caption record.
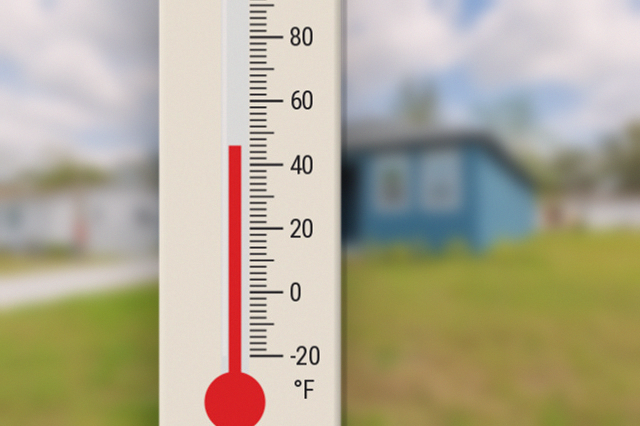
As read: **46** °F
